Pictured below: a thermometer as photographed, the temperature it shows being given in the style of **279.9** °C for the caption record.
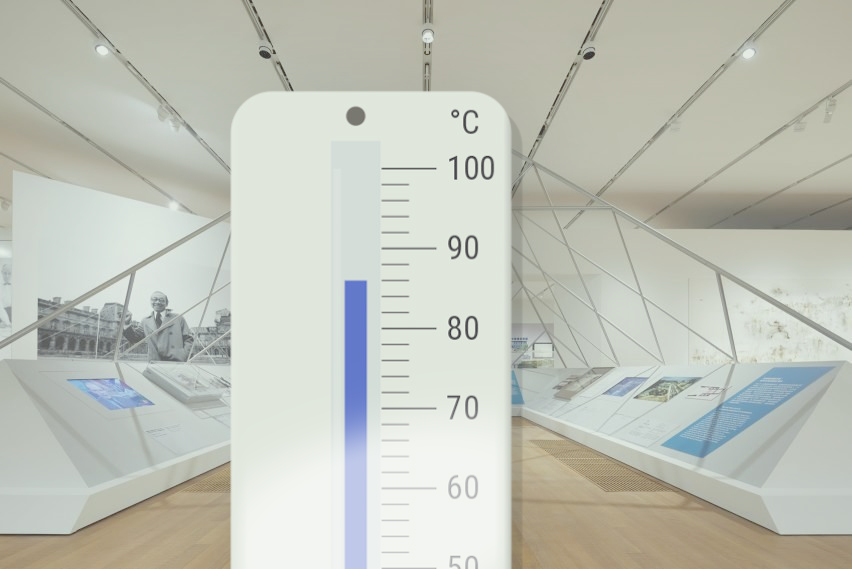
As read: **86** °C
